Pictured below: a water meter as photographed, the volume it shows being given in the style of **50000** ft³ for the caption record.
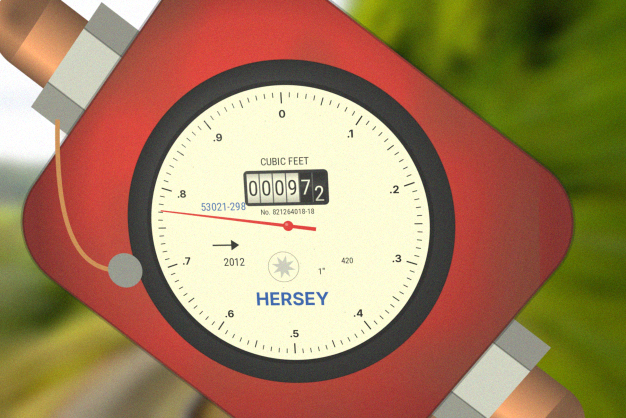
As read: **971.77** ft³
